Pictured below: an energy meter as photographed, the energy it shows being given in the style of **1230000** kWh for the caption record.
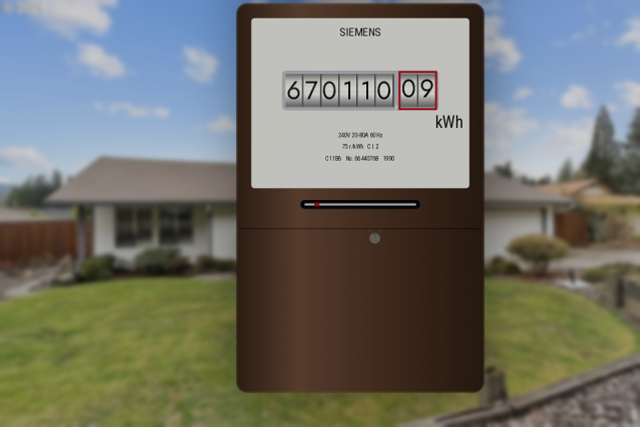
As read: **670110.09** kWh
